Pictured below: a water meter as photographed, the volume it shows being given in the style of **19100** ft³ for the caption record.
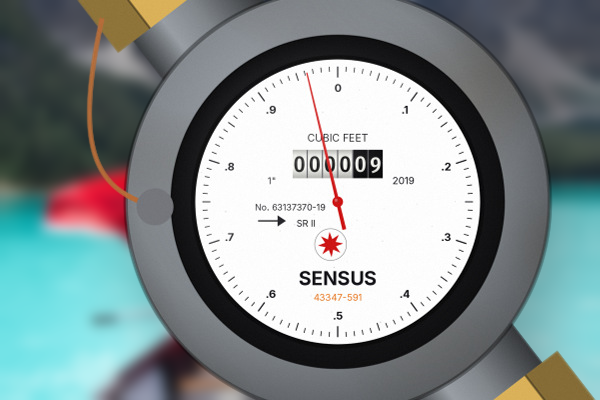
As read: **8.96** ft³
